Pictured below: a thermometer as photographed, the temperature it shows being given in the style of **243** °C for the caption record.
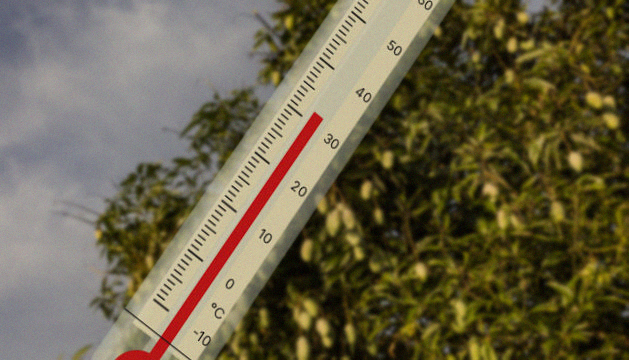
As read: **32** °C
